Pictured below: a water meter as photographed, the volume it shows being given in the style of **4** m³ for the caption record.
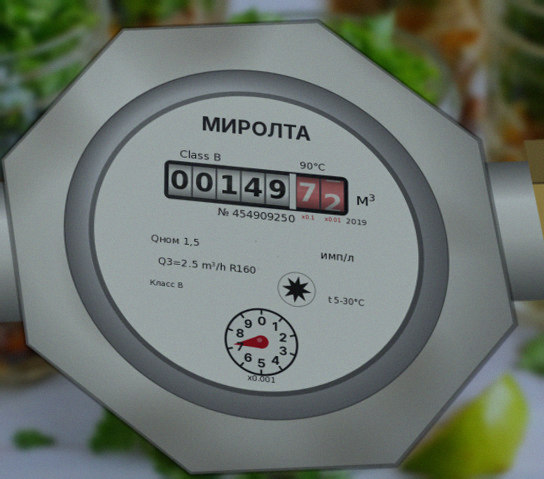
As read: **149.717** m³
